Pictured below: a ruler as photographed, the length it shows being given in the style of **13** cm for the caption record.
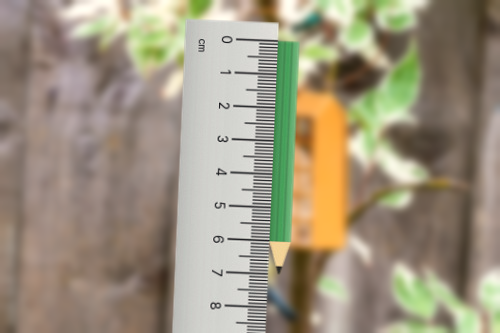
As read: **7** cm
